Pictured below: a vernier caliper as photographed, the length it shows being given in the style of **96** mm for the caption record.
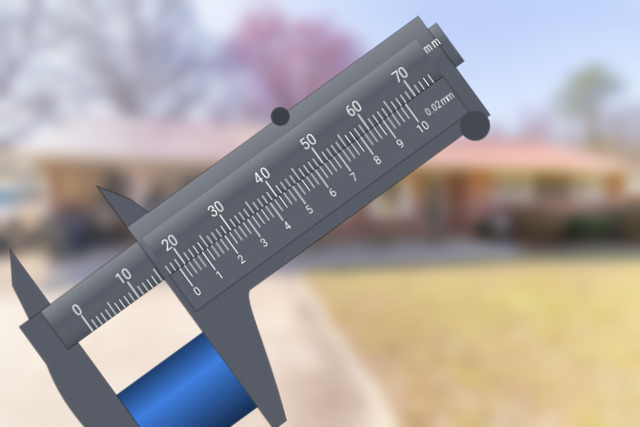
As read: **18.8** mm
